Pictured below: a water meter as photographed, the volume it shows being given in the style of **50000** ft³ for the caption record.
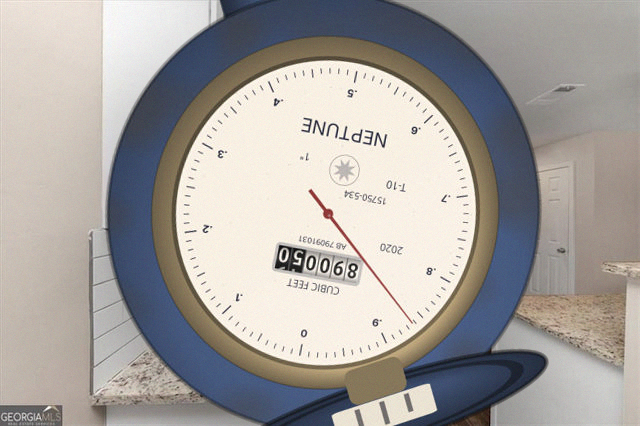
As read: **890049.86** ft³
